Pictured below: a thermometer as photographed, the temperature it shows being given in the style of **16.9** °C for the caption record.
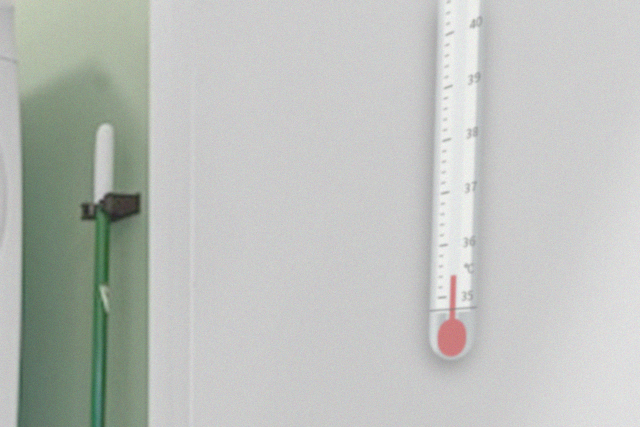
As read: **35.4** °C
